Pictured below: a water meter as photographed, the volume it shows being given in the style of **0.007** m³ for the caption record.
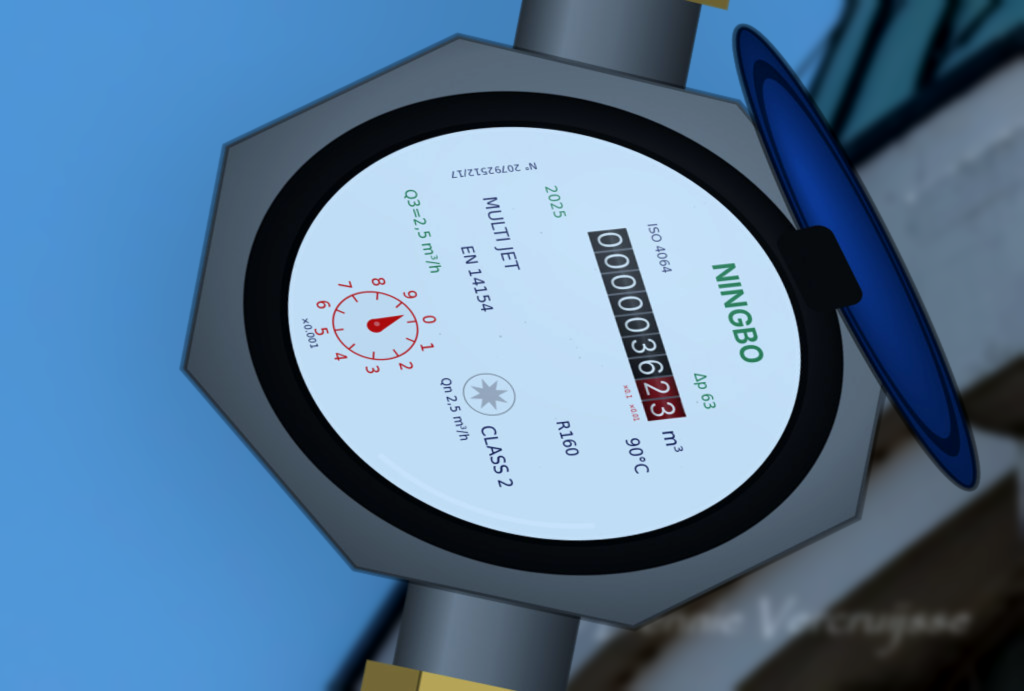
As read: **36.229** m³
